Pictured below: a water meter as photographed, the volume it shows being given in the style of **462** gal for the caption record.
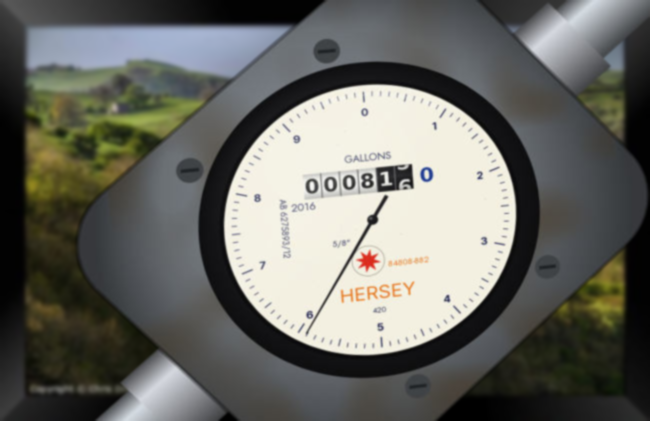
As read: **8155.9** gal
